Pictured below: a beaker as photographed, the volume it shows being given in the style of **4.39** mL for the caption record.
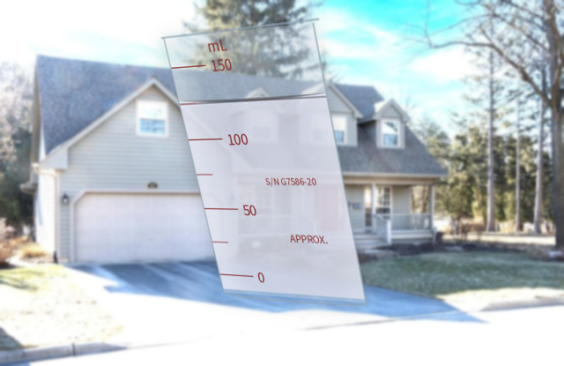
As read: **125** mL
